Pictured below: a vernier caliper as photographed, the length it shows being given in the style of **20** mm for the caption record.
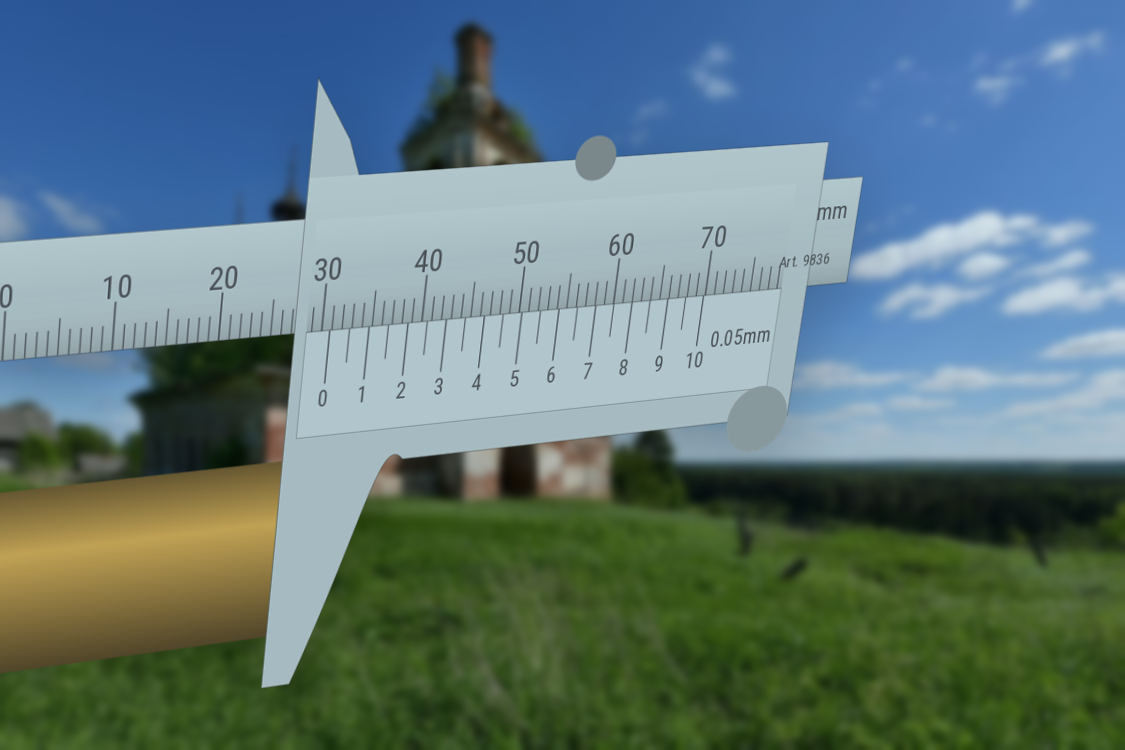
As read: **30.8** mm
